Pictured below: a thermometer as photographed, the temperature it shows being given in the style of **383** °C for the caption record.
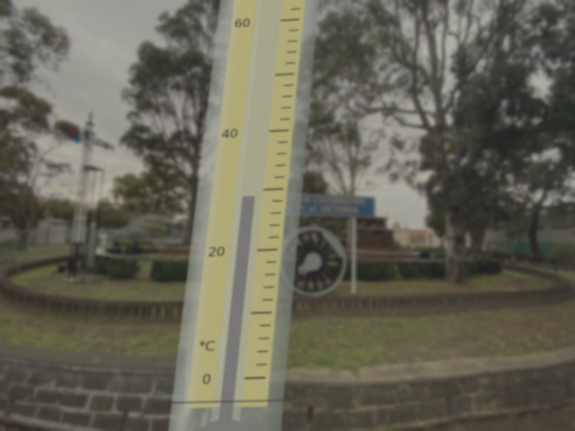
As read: **29** °C
